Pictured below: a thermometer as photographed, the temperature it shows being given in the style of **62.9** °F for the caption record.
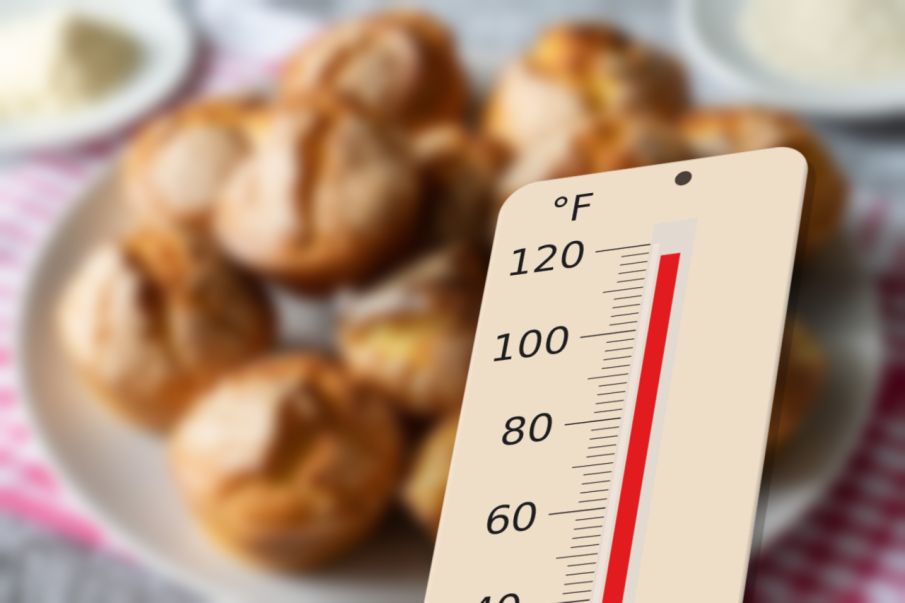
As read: **117** °F
